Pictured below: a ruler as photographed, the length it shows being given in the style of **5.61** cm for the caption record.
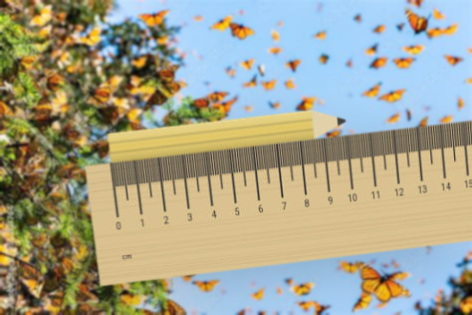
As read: **10** cm
